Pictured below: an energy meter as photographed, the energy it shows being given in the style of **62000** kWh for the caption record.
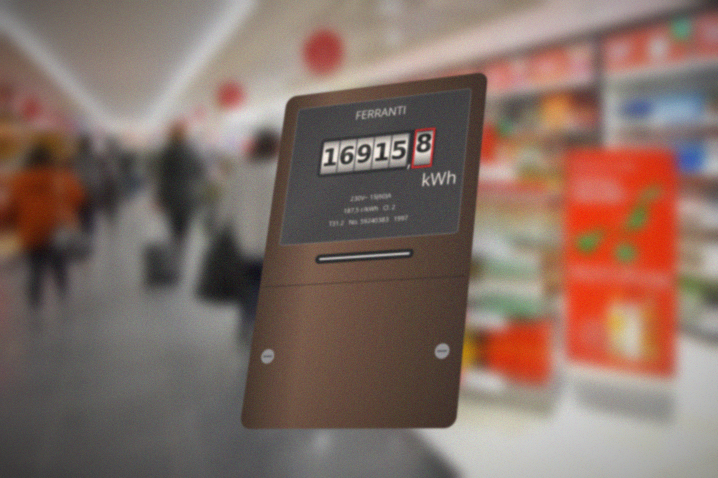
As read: **16915.8** kWh
